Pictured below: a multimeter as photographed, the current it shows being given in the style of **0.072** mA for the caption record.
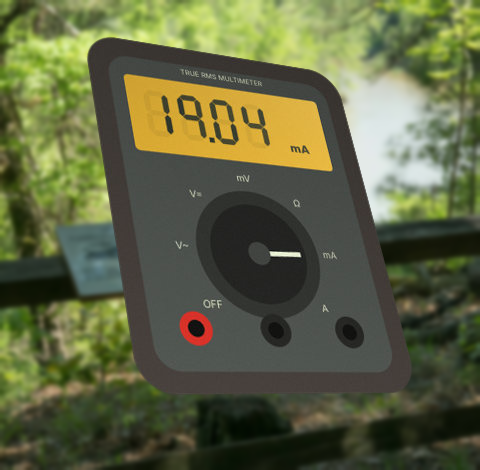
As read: **19.04** mA
